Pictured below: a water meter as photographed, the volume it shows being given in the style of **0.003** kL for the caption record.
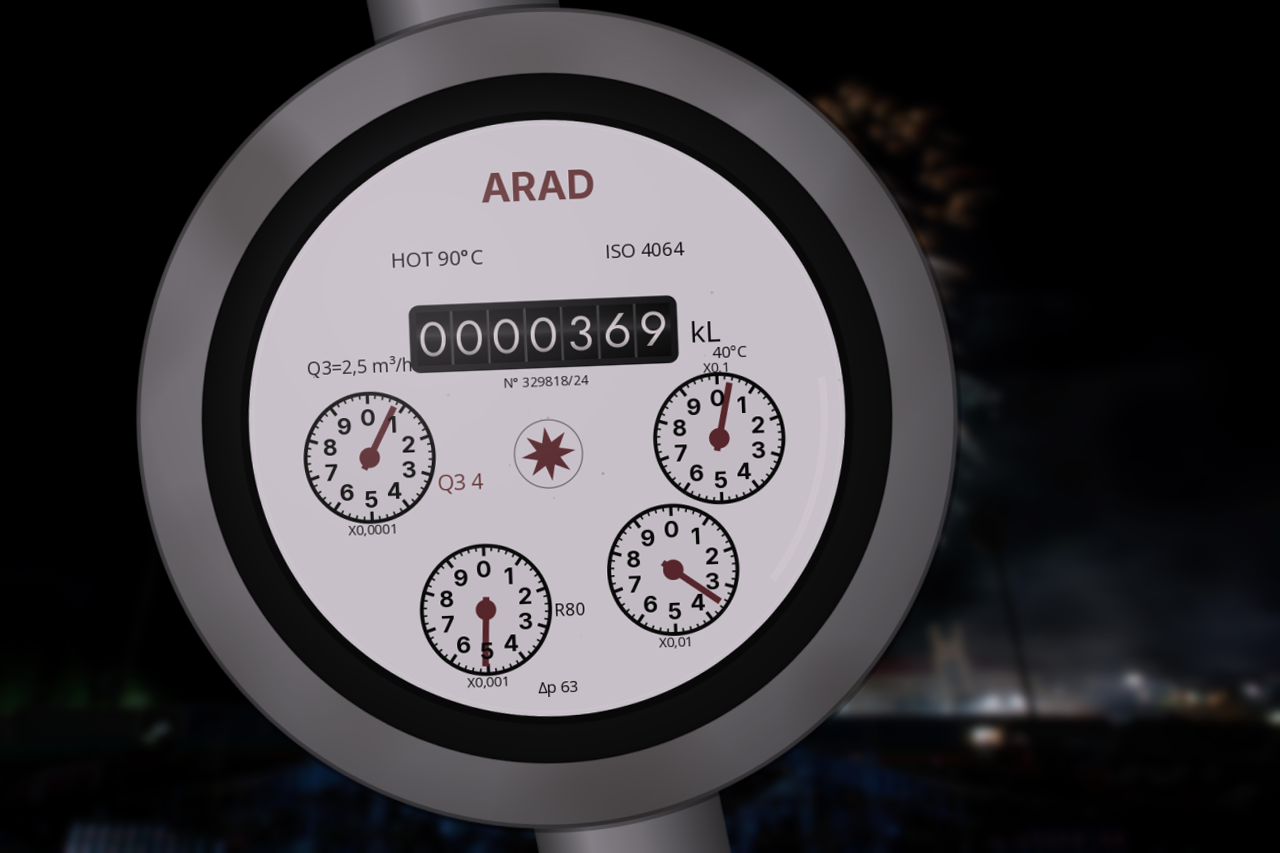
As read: **369.0350** kL
